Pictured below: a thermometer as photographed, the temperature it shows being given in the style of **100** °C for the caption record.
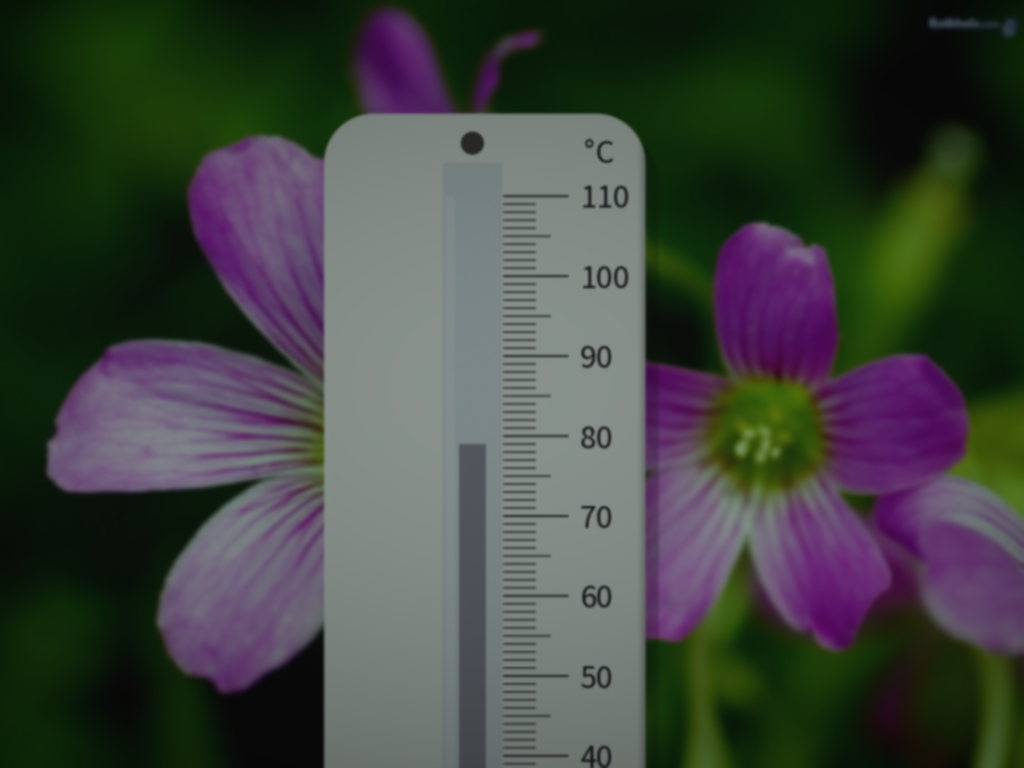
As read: **79** °C
